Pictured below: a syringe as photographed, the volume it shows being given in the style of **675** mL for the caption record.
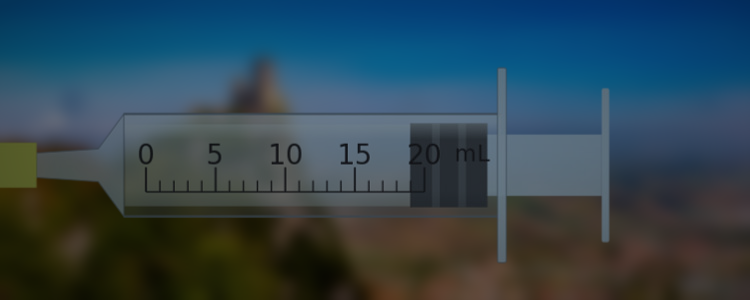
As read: **19** mL
